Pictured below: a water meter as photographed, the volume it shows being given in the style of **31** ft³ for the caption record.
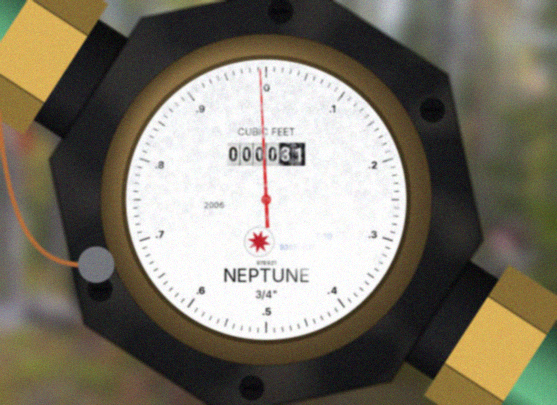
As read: **30.99** ft³
